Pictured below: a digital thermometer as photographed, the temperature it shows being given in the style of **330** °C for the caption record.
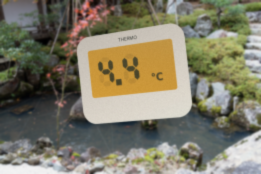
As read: **4.4** °C
